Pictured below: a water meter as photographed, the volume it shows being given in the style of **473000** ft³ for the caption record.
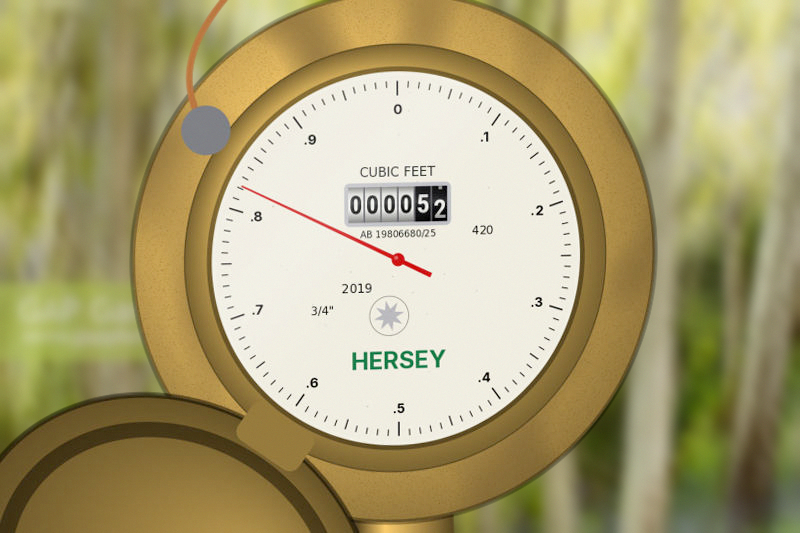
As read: **51.82** ft³
